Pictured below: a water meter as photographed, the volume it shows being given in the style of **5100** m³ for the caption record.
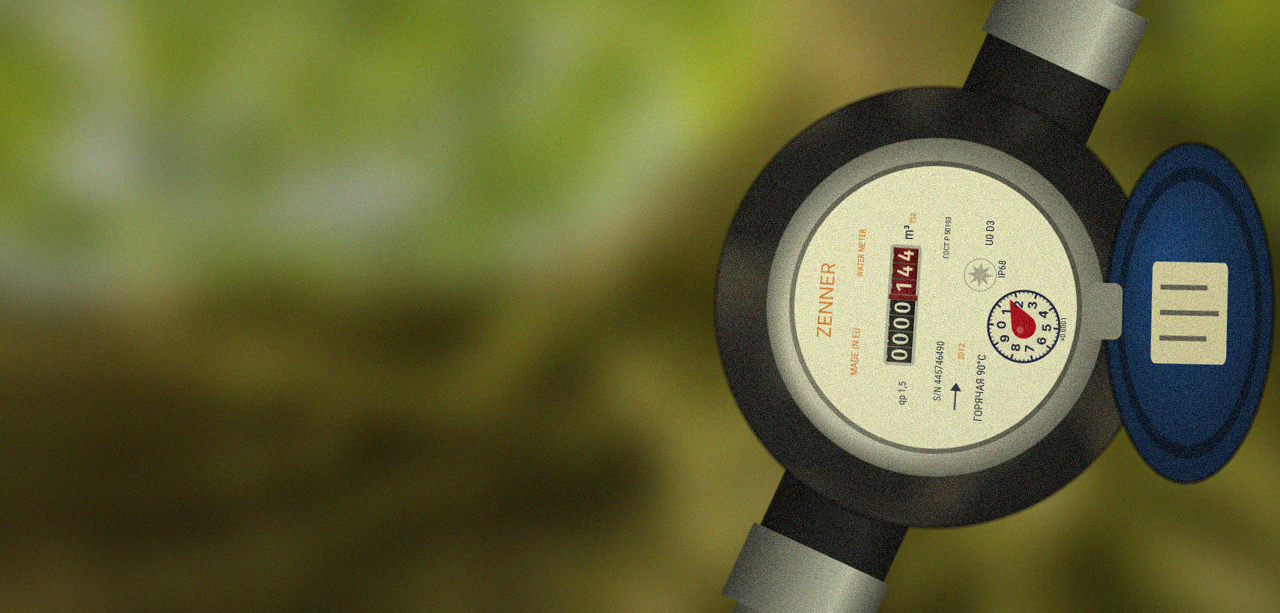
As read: **0.1441** m³
